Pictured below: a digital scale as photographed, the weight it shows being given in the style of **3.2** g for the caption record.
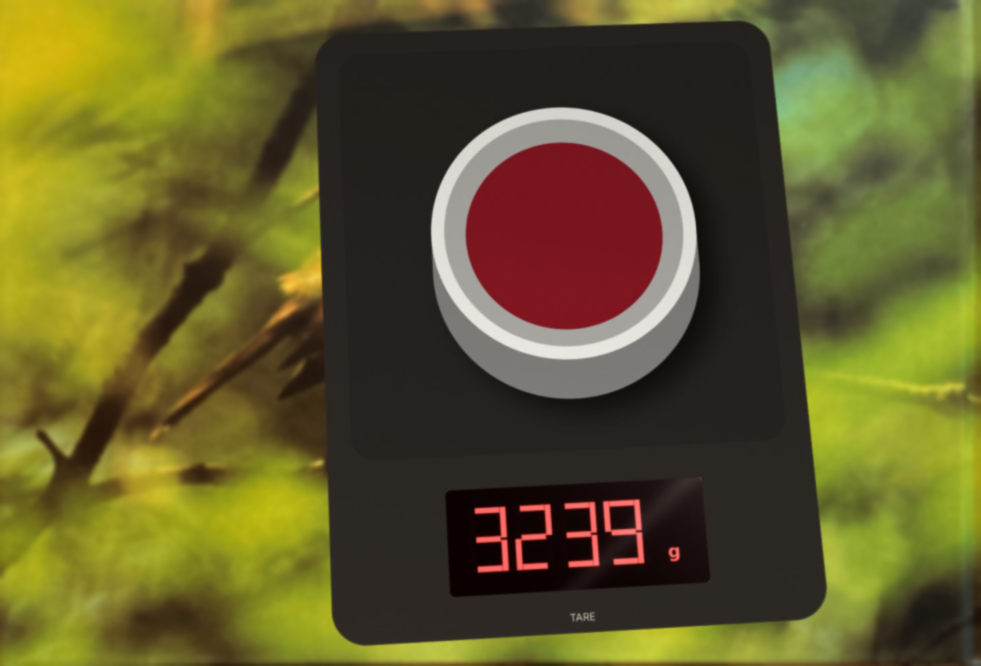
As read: **3239** g
